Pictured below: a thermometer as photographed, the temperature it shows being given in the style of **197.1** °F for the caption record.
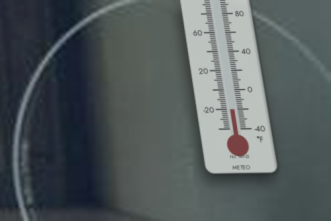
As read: **-20** °F
